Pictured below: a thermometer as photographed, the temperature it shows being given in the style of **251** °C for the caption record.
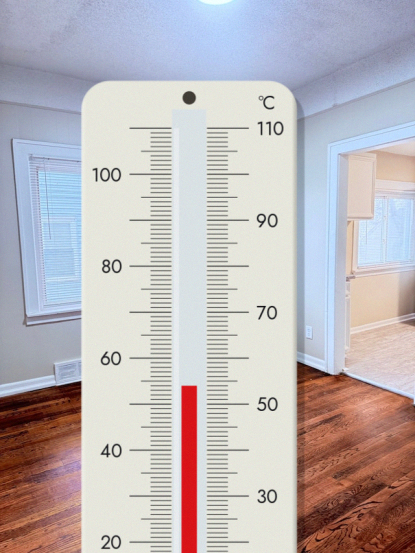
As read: **54** °C
